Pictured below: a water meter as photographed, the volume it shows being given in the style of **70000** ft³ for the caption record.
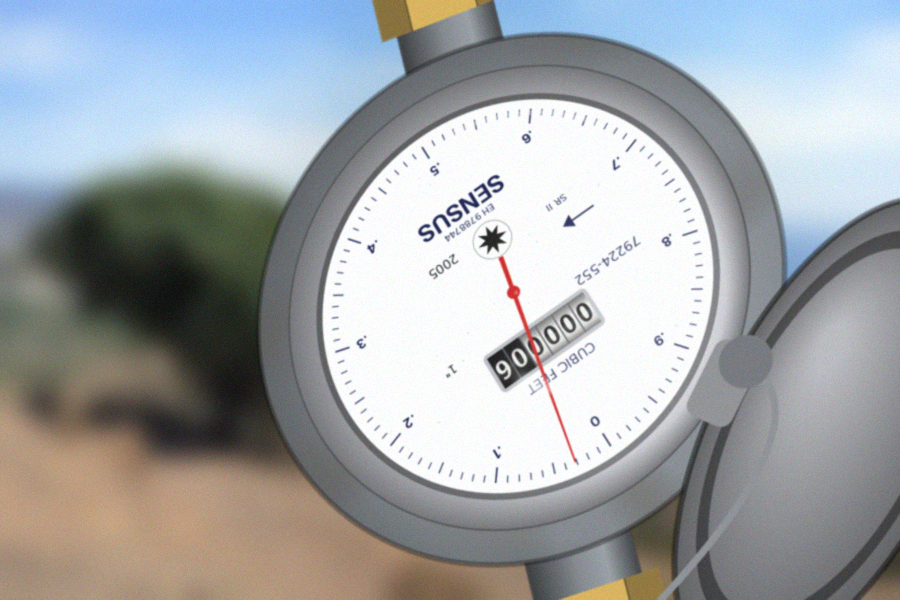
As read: **6.03** ft³
